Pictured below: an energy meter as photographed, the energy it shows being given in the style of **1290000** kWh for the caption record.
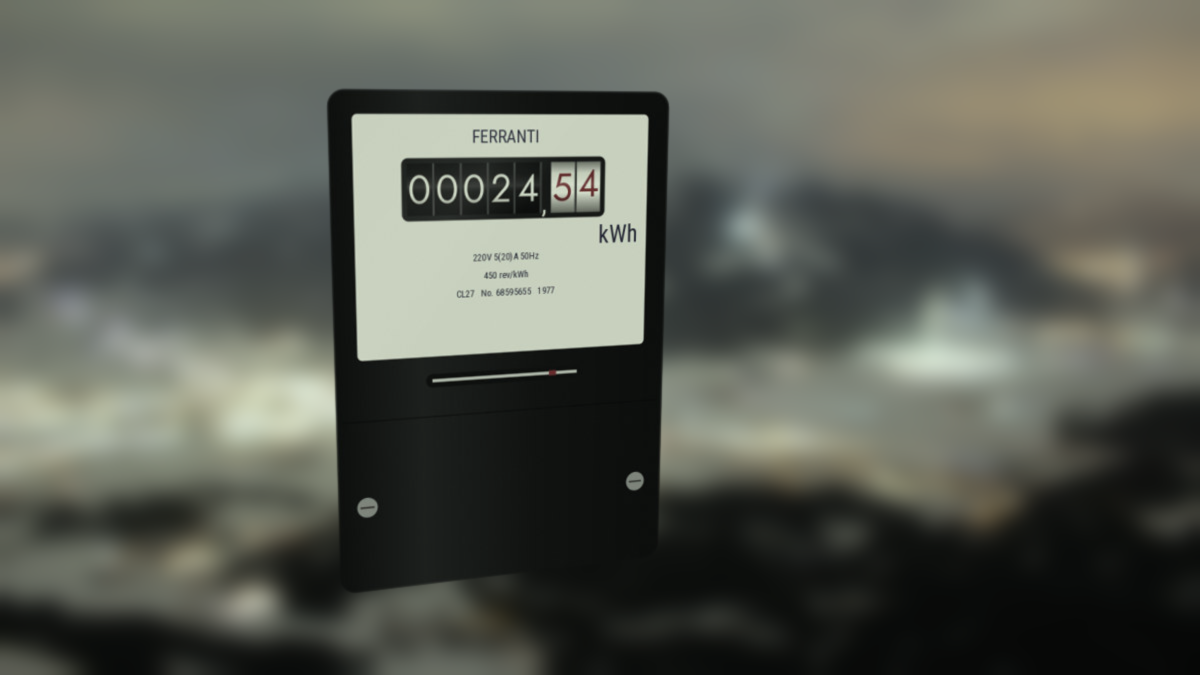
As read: **24.54** kWh
